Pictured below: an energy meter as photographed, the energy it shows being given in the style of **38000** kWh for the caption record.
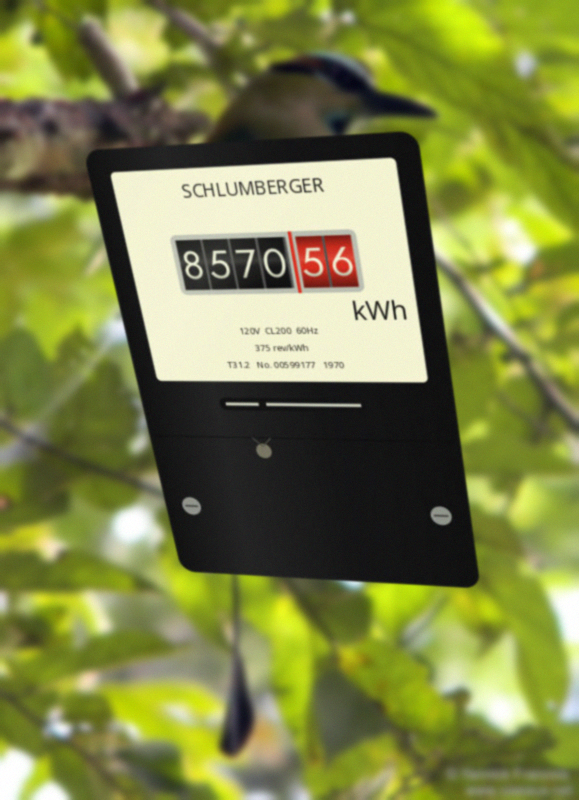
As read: **8570.56** kWh
